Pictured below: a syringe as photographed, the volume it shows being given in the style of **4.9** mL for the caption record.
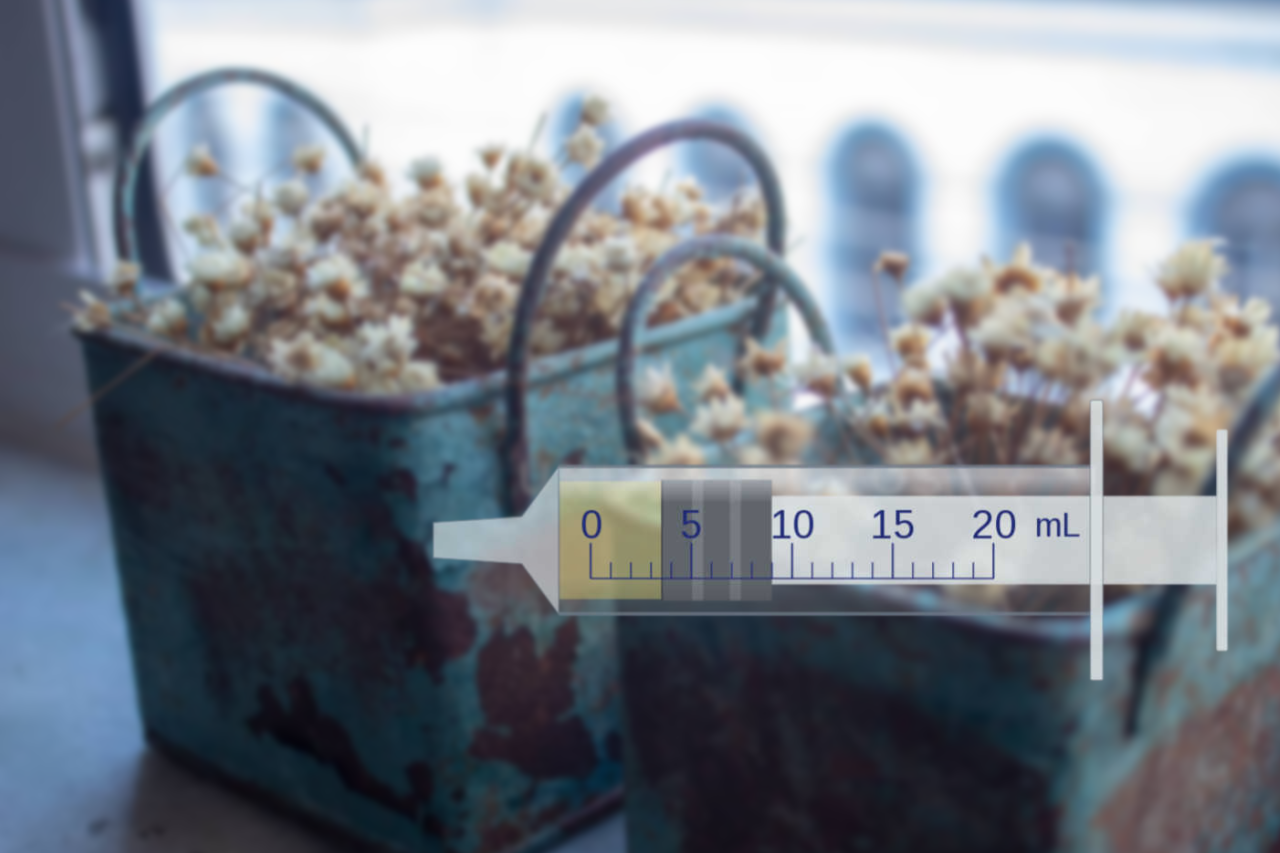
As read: **3.5** mL
